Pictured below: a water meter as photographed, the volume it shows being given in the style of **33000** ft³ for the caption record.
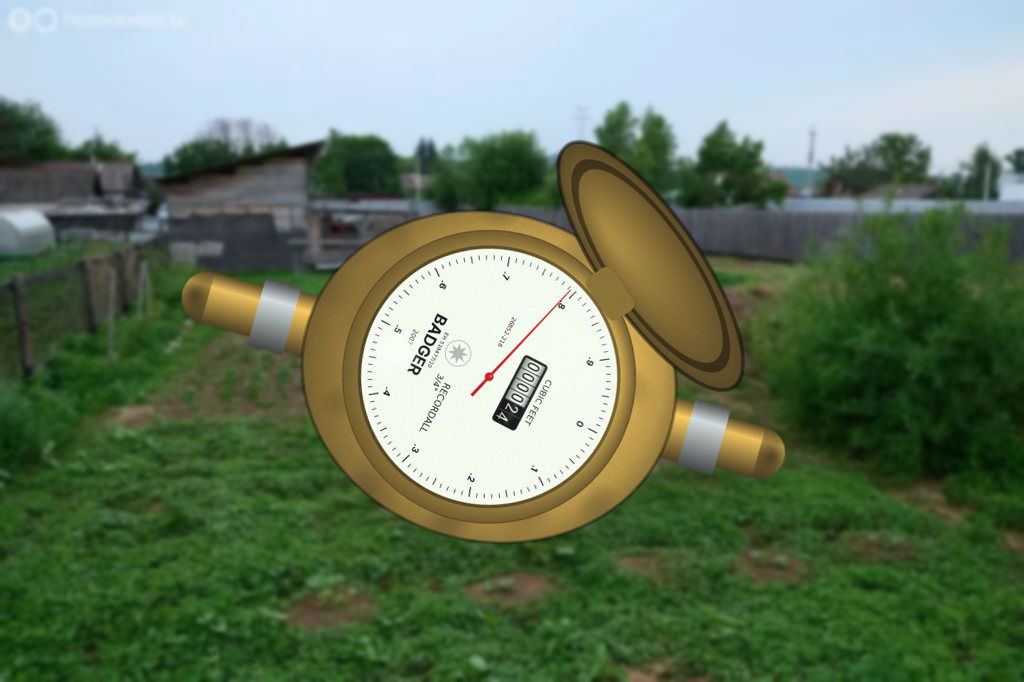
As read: **23.79** ft³
